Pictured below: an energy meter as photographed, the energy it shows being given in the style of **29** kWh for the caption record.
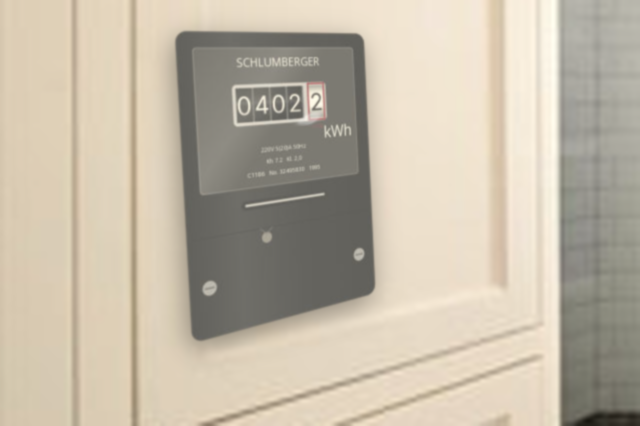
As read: **402.2** kWh
